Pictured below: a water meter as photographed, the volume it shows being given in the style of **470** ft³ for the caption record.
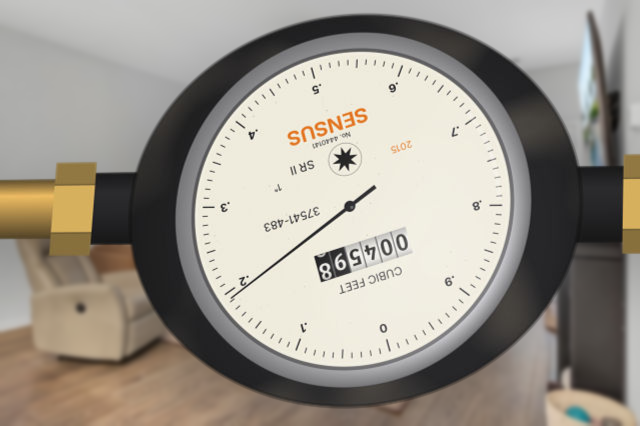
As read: **4598.19** ft³
